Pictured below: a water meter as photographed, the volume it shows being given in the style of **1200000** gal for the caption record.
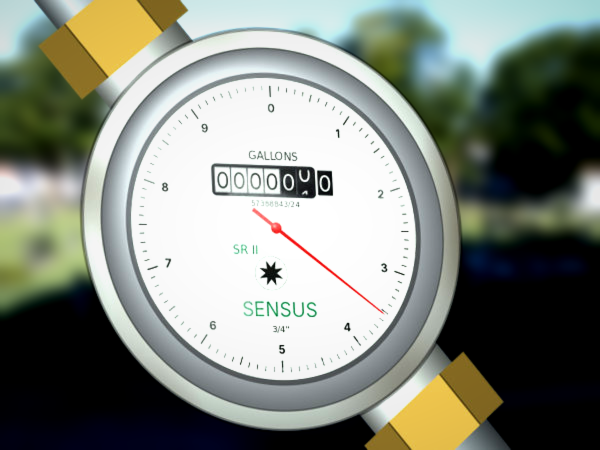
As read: **3.5** gal
